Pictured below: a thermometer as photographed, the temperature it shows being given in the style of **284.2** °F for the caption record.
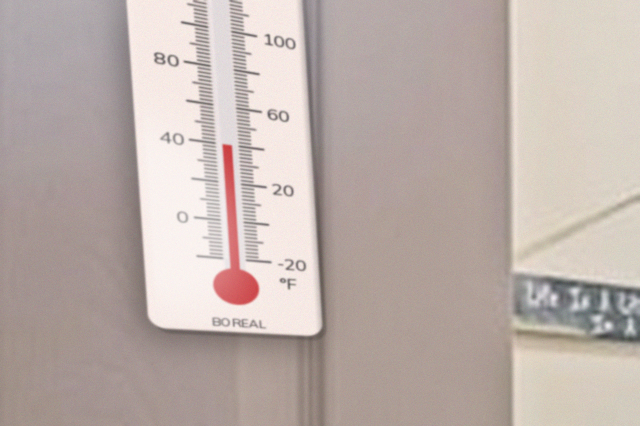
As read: **40** °F
